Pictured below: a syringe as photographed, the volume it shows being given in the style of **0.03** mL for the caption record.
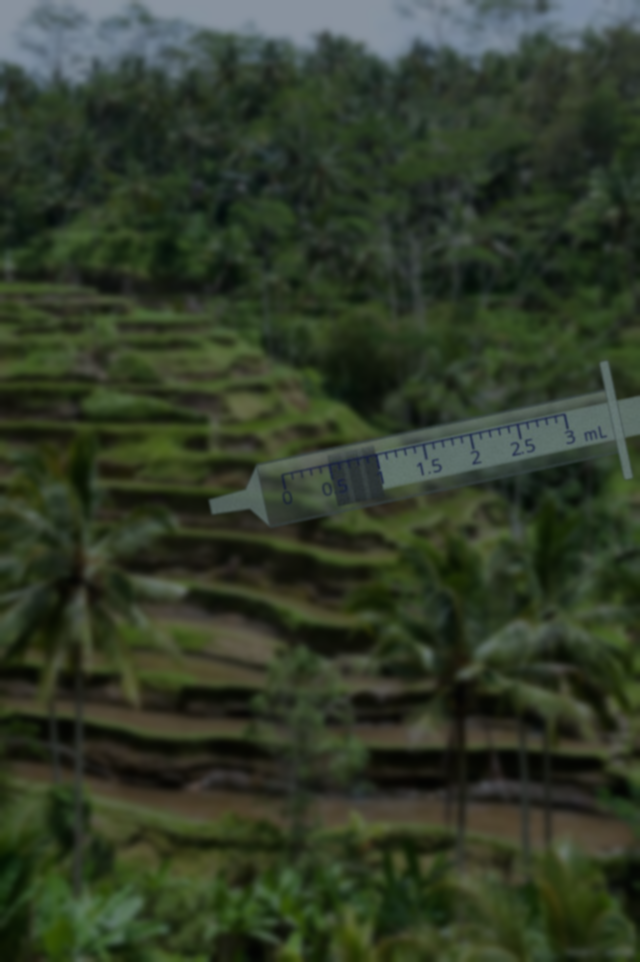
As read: **0.5** mL
